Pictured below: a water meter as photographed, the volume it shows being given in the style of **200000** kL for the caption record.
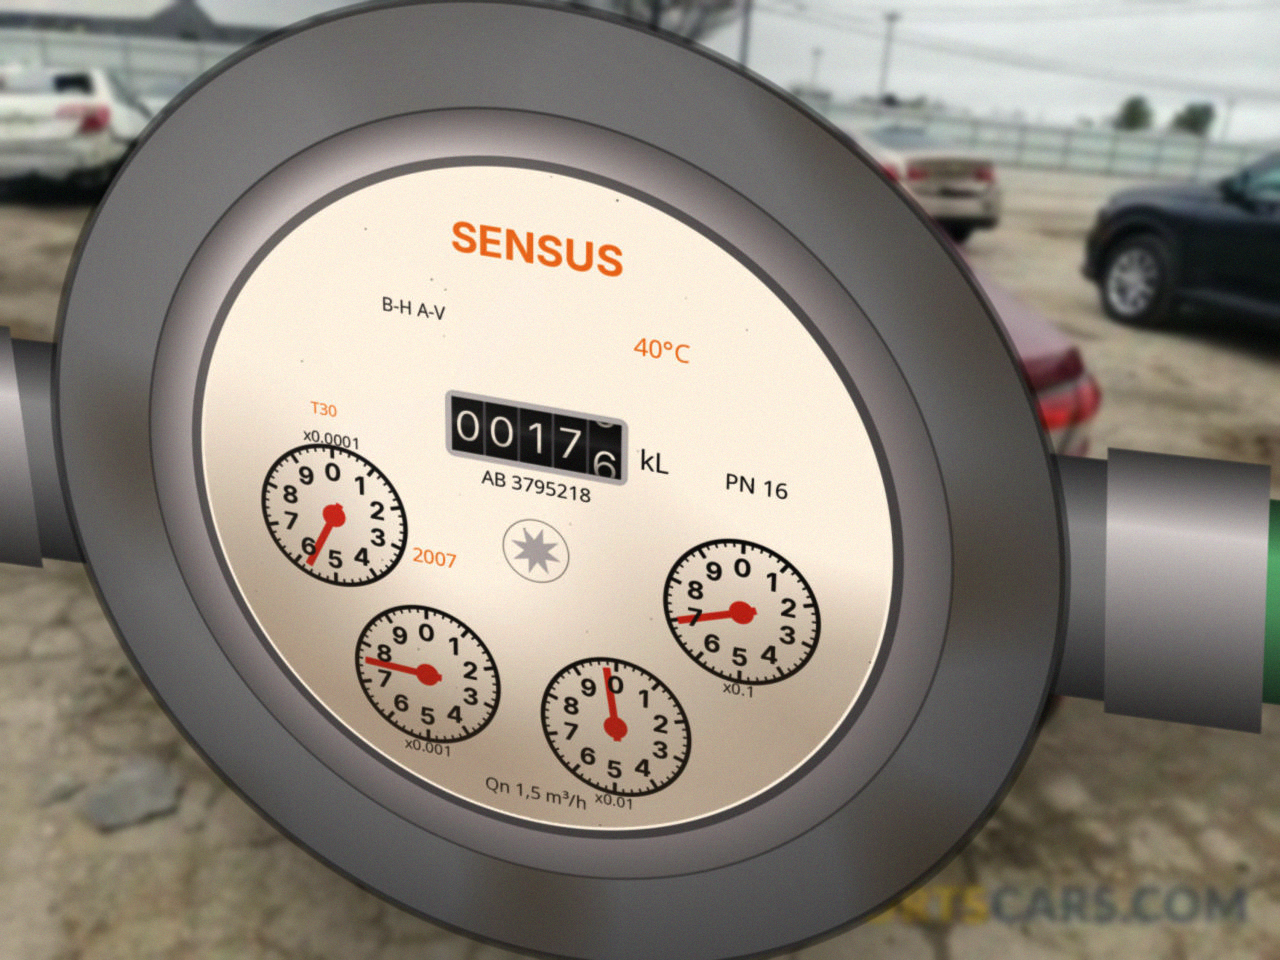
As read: **175.6975** kL
